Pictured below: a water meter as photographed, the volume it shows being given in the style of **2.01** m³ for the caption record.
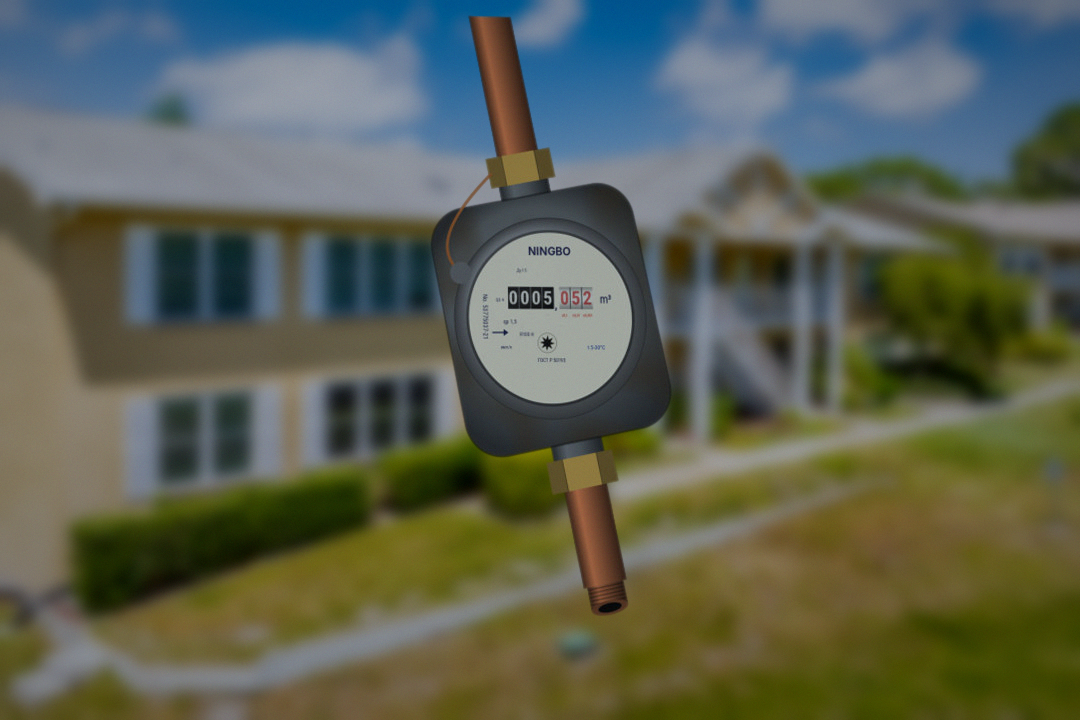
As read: **5.052** m³
